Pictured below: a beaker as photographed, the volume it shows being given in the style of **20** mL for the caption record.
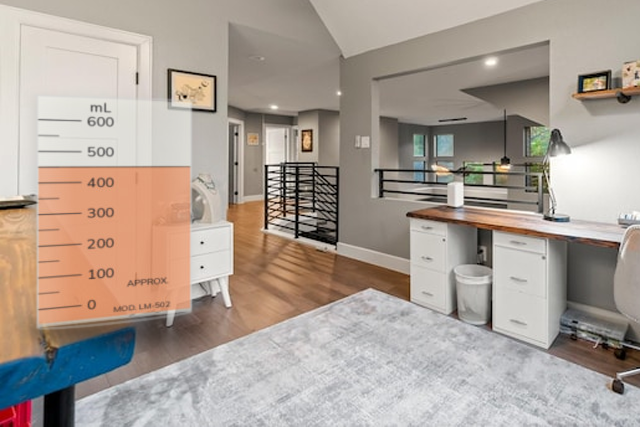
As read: **450** mL
